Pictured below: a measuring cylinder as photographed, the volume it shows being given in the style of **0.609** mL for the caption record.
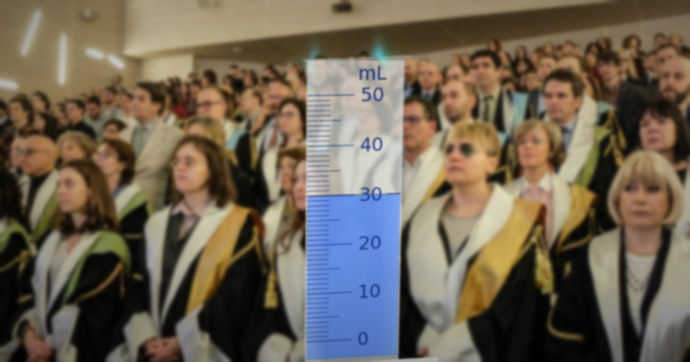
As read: **30** mL
